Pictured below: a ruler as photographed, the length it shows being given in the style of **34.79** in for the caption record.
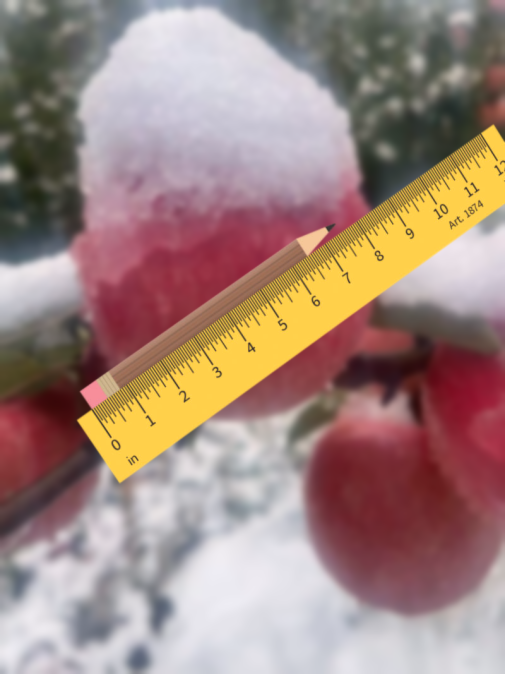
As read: **7.5** in
